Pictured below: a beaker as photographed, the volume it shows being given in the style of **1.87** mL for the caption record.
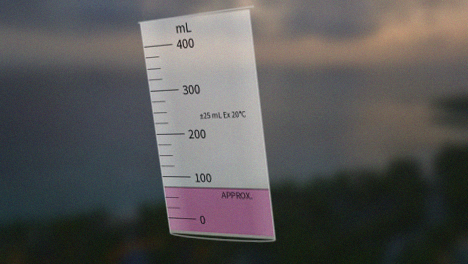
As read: **75** mL
